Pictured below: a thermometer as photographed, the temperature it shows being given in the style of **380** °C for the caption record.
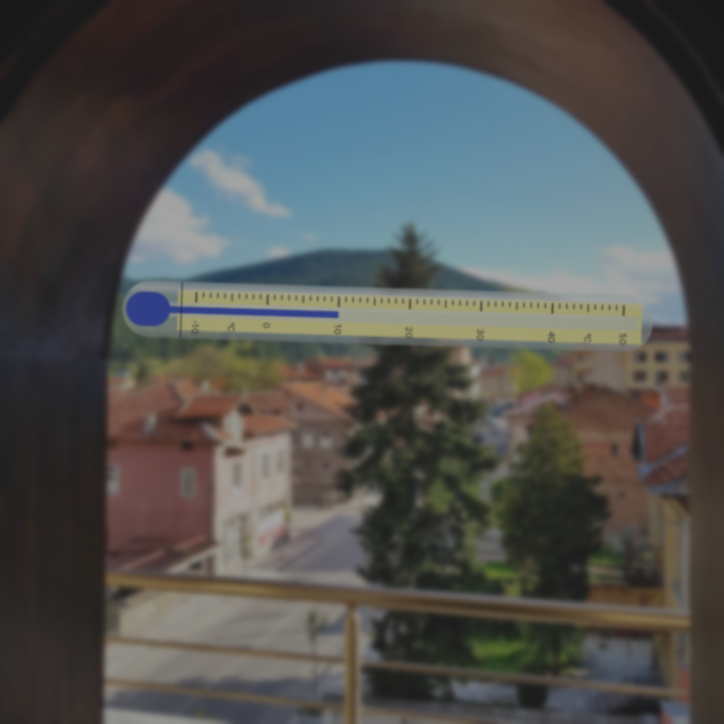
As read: **10** °C
